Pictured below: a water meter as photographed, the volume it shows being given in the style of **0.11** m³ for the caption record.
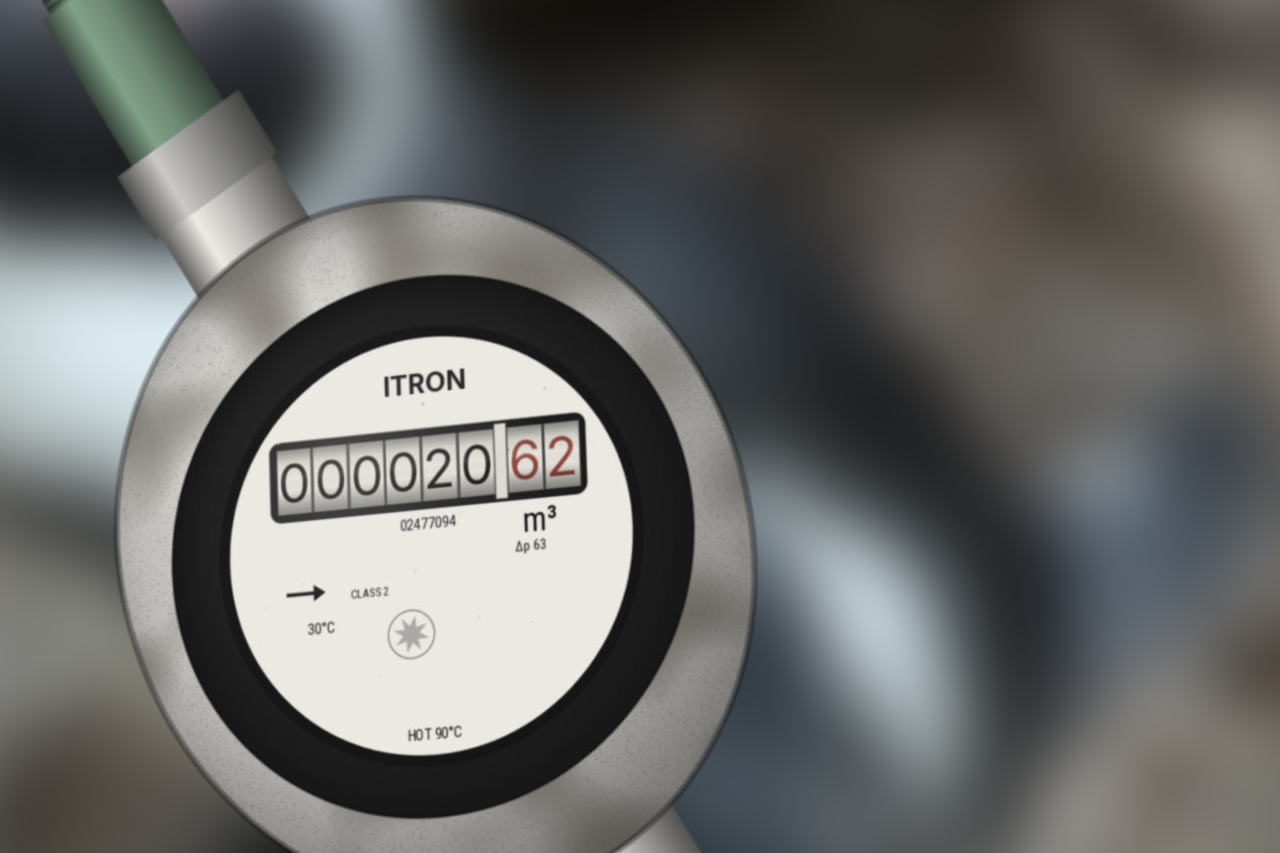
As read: **20.62** m³
